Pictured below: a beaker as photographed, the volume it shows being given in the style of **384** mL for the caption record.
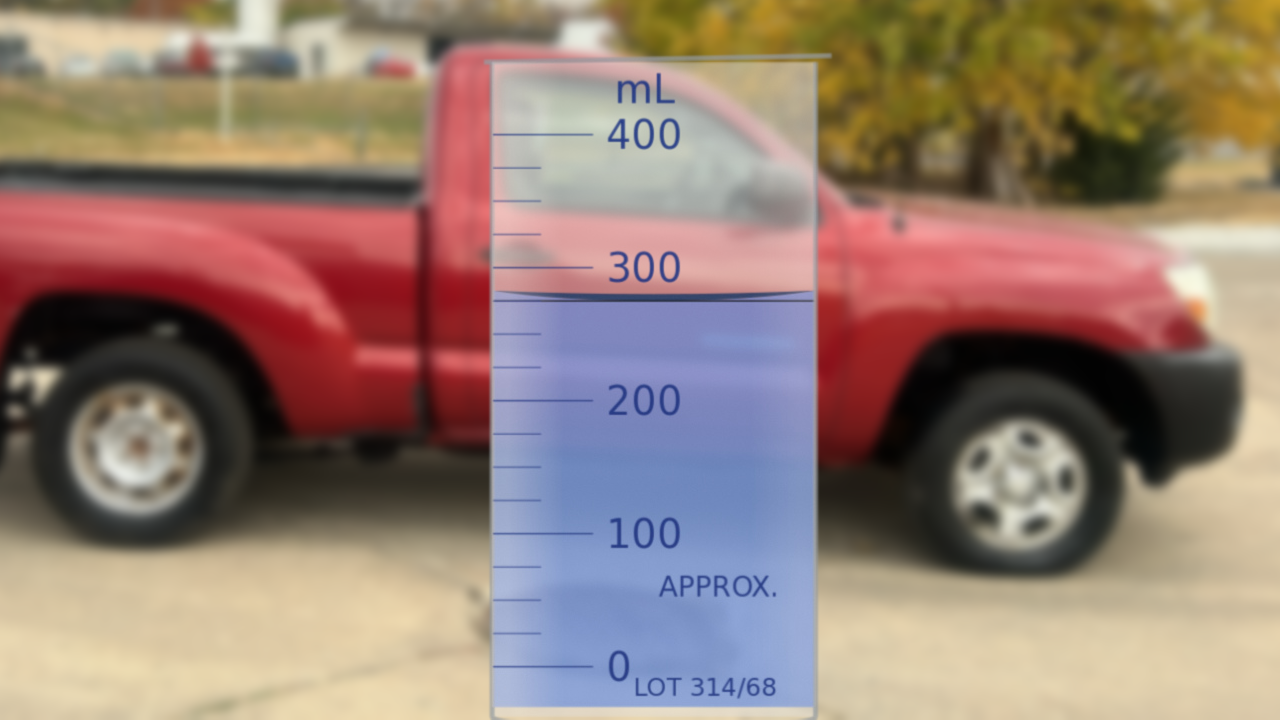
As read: **275** mL
